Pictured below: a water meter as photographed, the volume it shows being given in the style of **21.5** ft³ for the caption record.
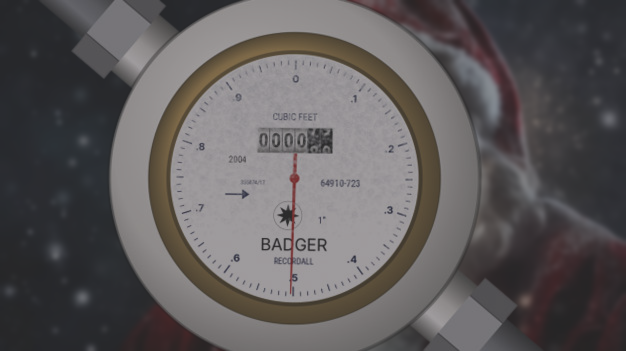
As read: **79.50** ft³
